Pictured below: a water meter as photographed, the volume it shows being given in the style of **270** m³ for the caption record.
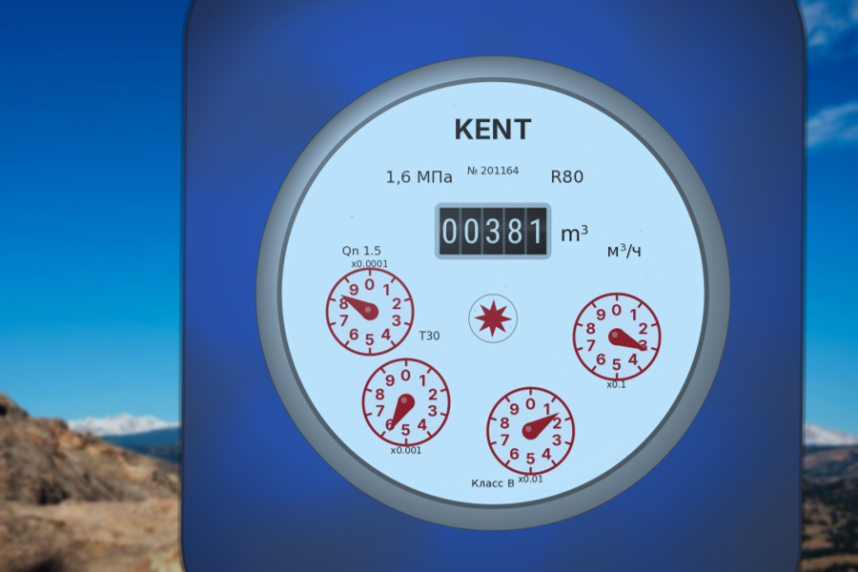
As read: **381.3158** m³
